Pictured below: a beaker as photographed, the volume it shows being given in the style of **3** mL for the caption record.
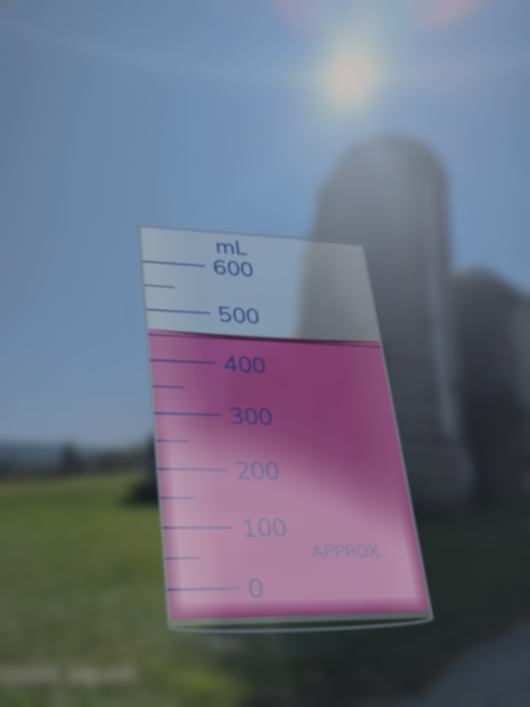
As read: **450** mL
